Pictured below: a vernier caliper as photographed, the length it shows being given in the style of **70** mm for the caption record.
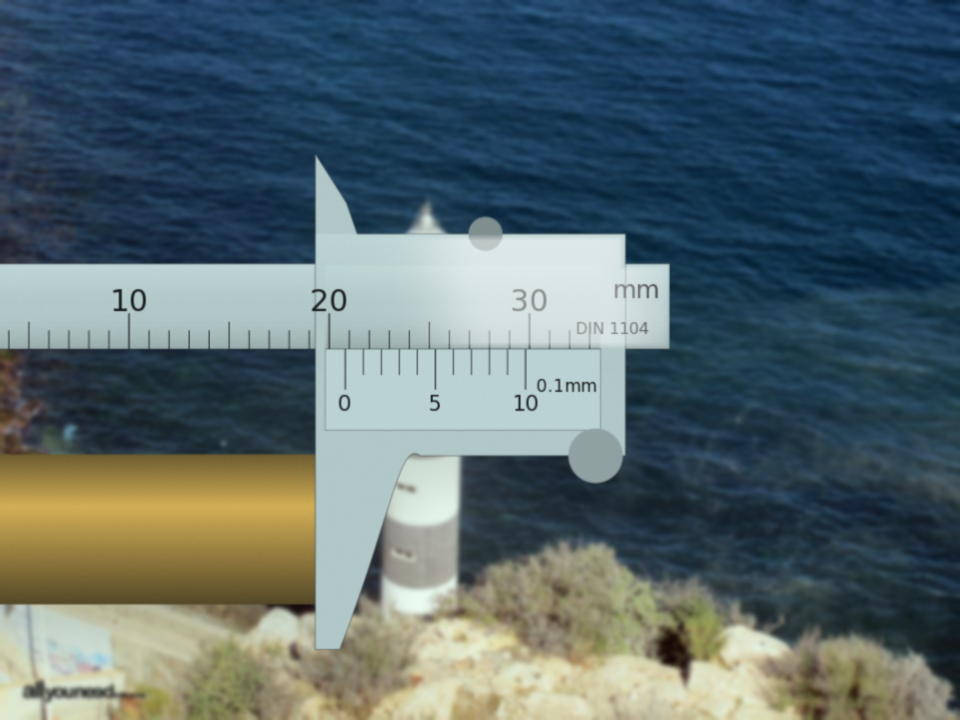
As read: **20.8** mm
